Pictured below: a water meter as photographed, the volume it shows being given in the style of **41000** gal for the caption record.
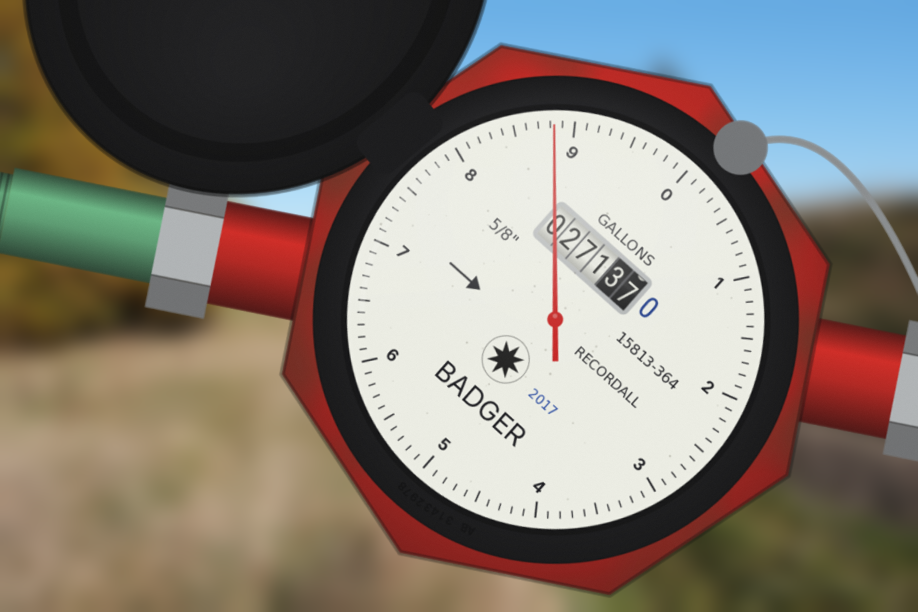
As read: **271368.8** gal
